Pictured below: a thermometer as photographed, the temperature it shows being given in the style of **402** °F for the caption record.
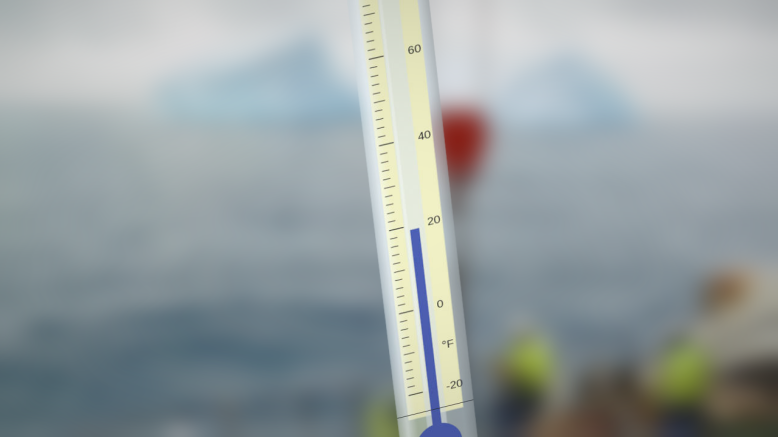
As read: **19** °F
